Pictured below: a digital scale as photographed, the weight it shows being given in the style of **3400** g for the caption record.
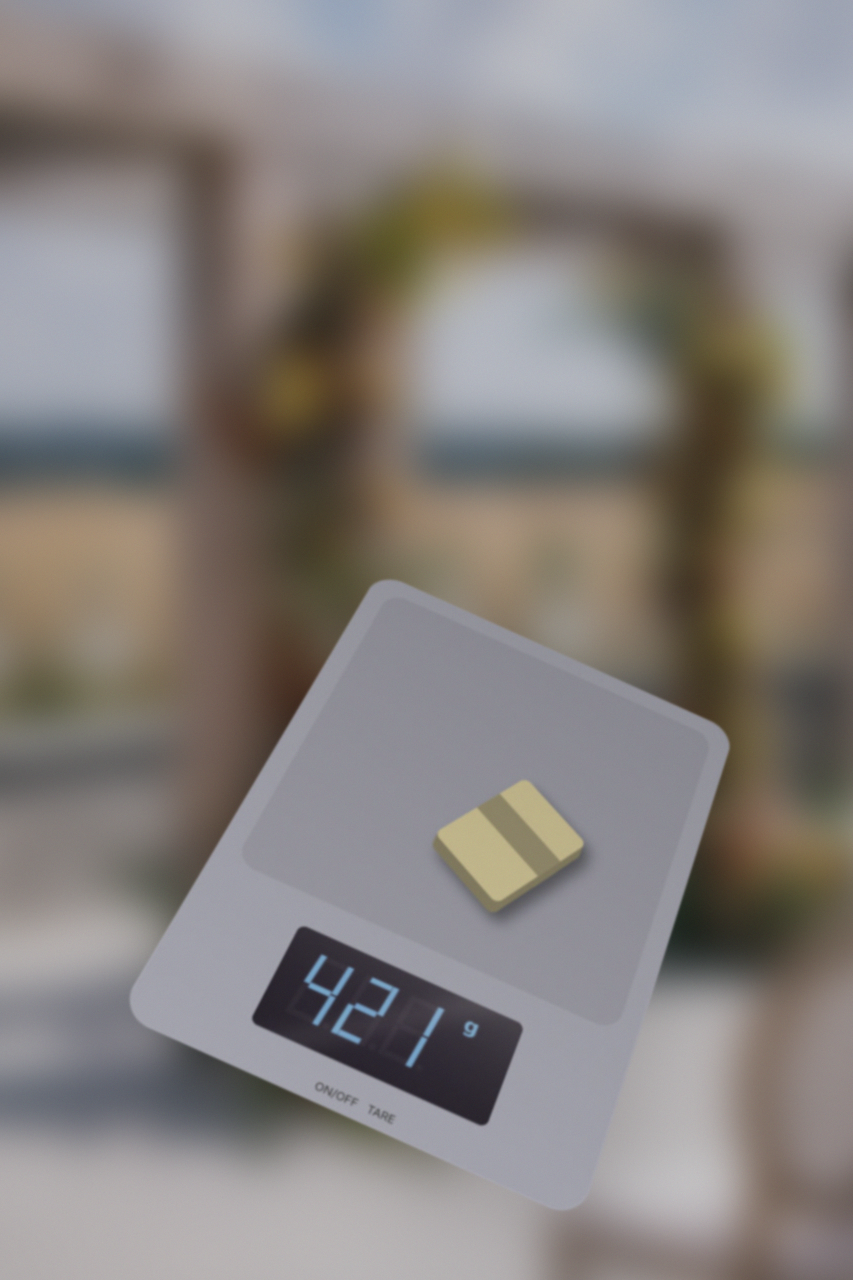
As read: **421** g
